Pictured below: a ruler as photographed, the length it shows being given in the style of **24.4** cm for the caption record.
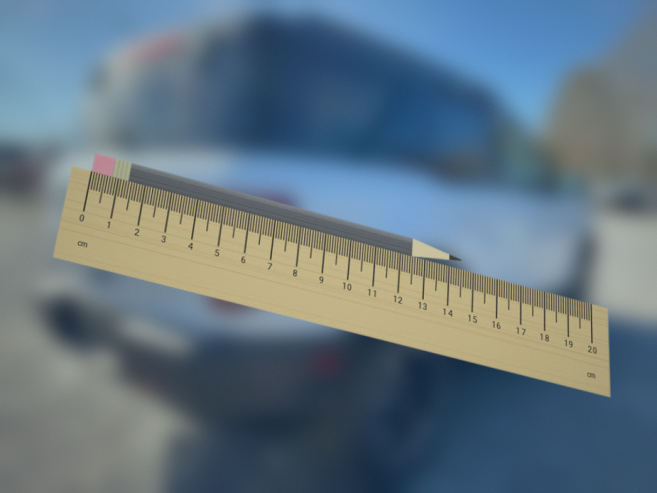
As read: **14.5** cm
